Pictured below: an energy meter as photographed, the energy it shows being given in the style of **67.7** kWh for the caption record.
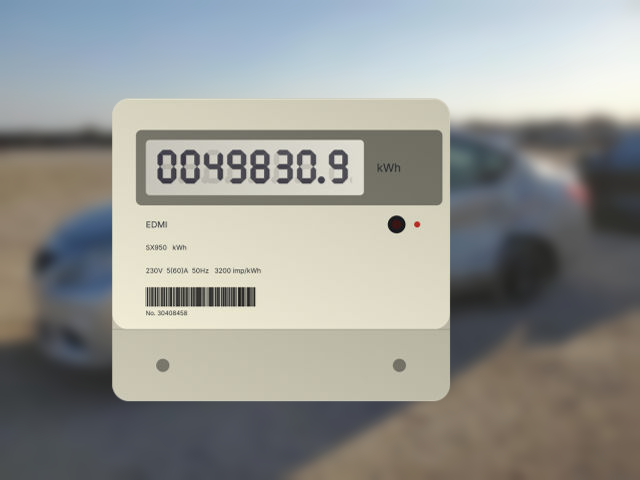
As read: **49830.9** kWh
